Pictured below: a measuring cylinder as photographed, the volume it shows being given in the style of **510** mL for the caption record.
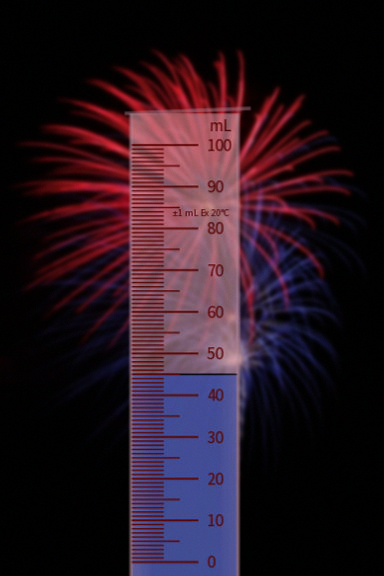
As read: **45** mL
